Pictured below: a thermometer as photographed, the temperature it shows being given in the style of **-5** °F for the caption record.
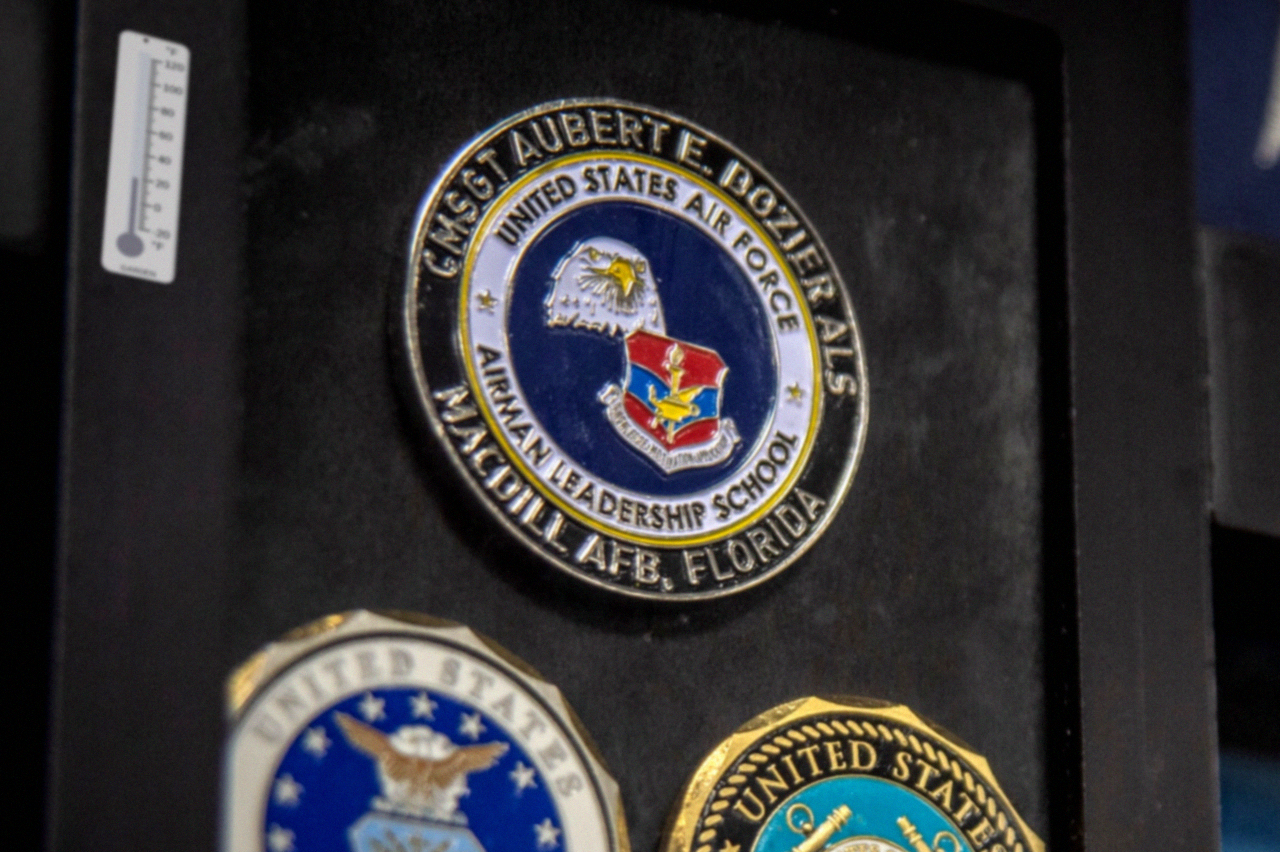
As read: **20** °F
